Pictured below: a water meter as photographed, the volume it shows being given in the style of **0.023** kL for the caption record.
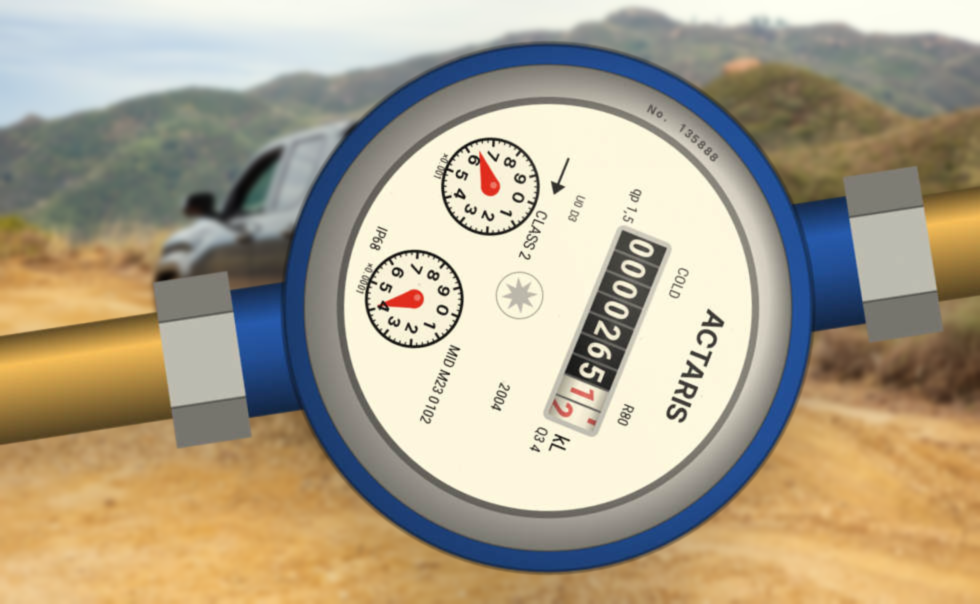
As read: **265.1164** kL
